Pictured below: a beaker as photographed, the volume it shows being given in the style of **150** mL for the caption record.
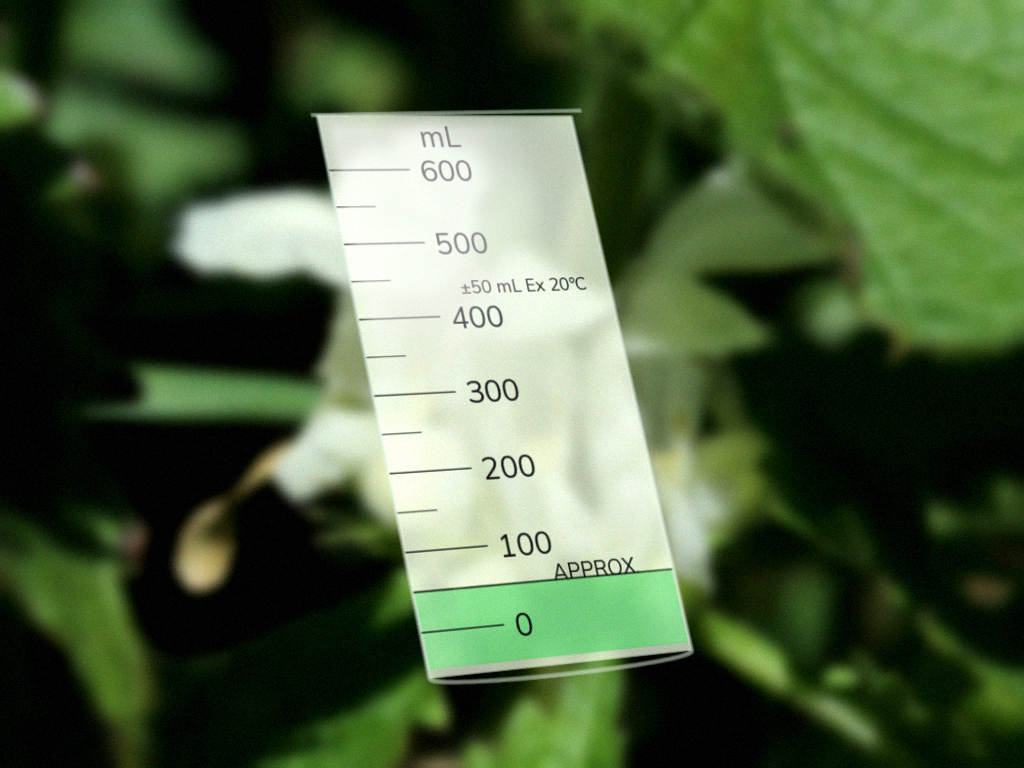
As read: **50** mL
